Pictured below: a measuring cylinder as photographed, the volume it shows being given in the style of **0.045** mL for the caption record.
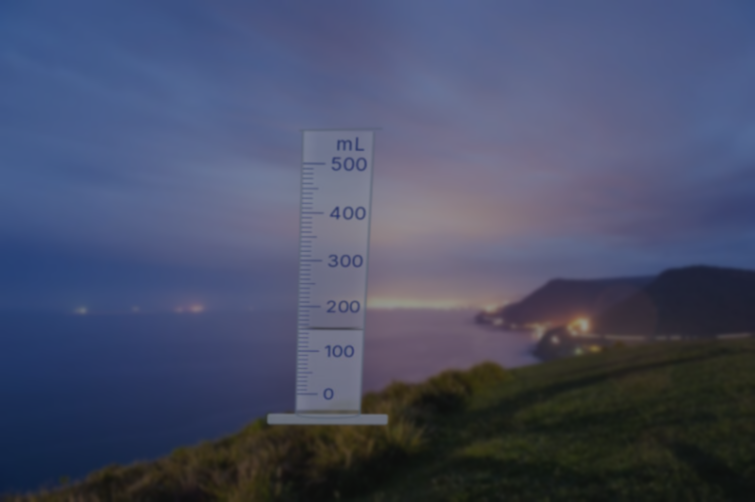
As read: **150** mL
